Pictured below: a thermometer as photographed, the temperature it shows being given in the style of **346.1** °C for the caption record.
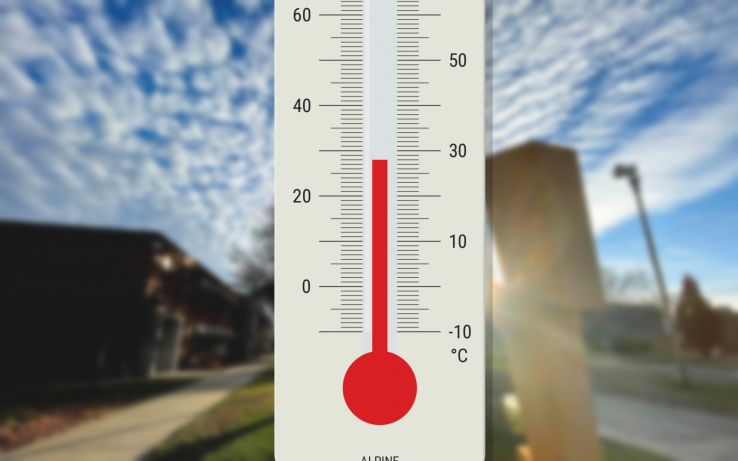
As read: **28** °C
